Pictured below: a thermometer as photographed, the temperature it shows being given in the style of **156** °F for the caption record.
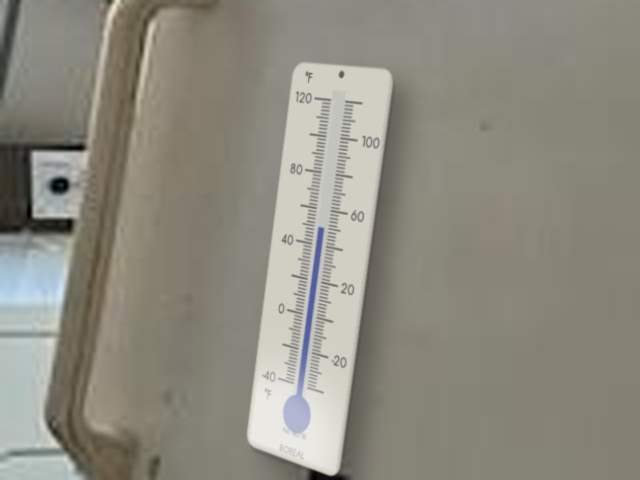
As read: **50** °F
